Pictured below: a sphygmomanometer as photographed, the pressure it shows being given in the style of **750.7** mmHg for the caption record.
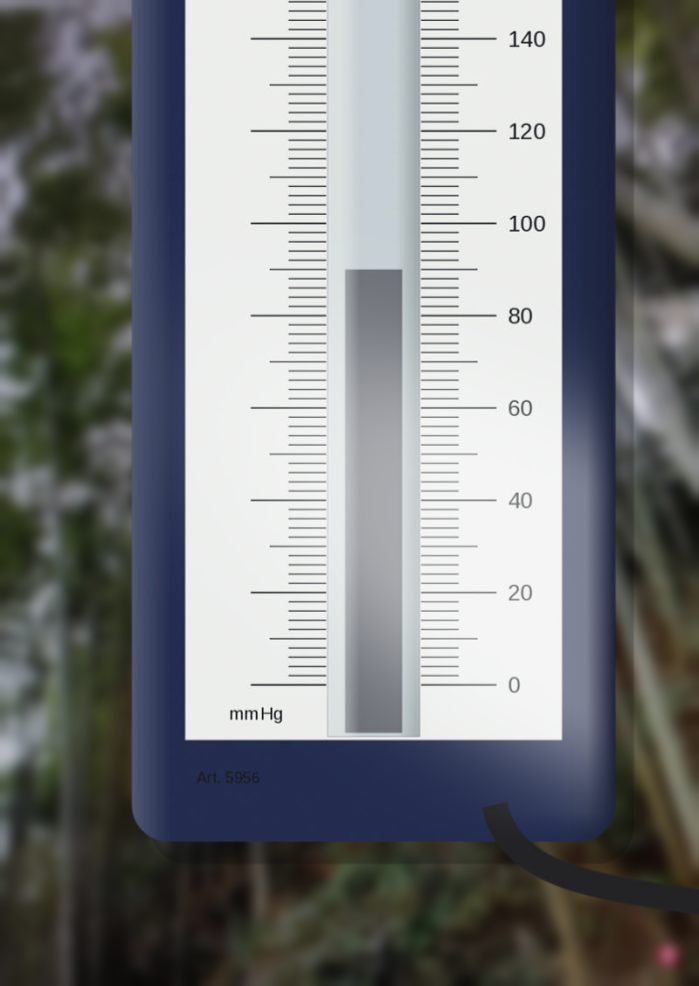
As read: **90** mmHg
